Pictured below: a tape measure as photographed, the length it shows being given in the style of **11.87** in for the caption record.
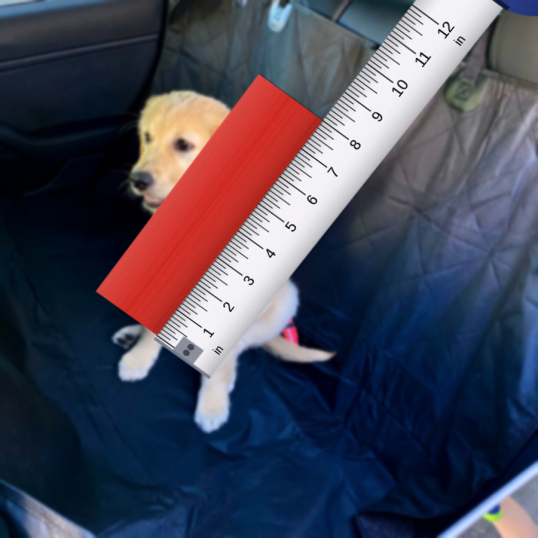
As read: **8** in
